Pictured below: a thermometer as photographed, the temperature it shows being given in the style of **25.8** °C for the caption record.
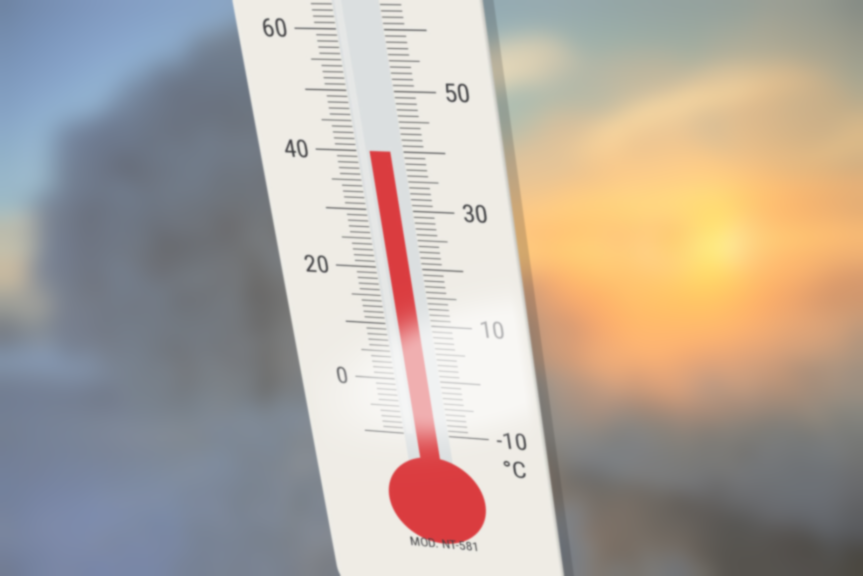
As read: **40** °C
